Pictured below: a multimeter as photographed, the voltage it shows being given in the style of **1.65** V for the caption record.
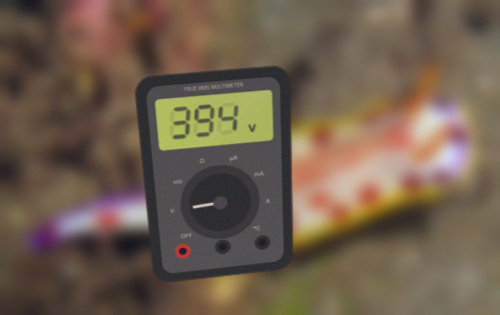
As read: **394** V
